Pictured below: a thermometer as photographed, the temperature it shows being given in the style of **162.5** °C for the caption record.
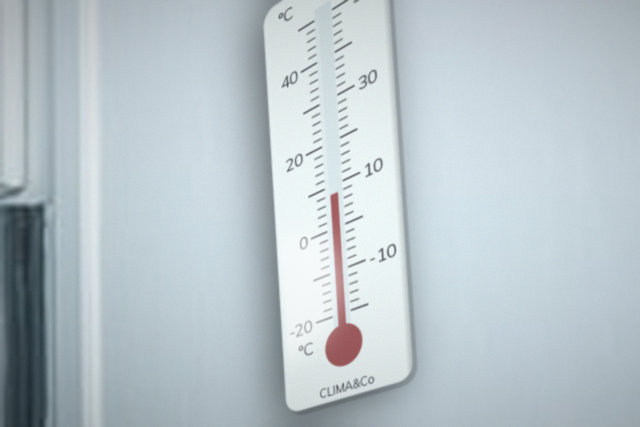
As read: **8** °C
